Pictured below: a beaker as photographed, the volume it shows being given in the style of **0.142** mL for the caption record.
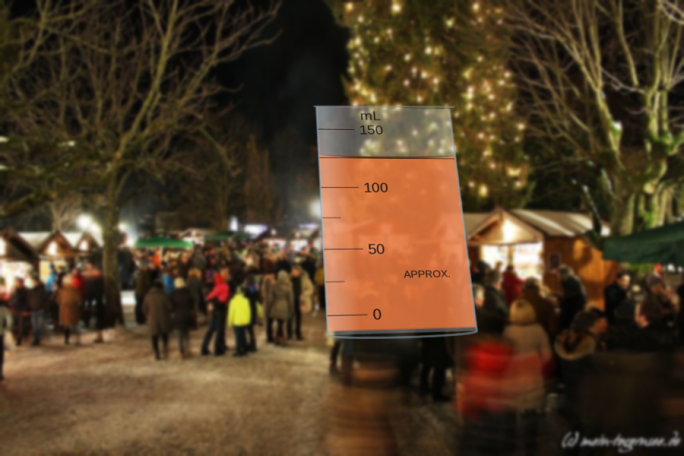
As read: **125** mL
